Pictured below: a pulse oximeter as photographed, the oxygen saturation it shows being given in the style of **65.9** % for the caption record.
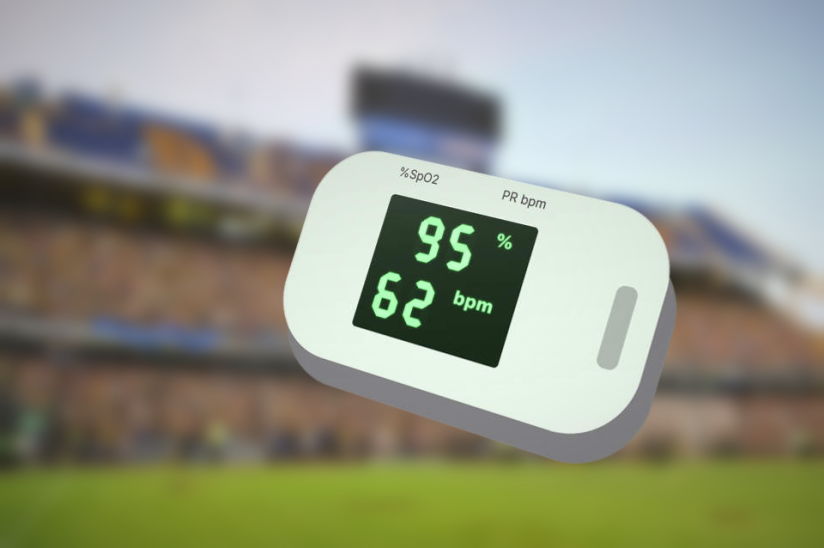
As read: **95** %
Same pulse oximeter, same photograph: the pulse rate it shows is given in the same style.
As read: **62** bpm
